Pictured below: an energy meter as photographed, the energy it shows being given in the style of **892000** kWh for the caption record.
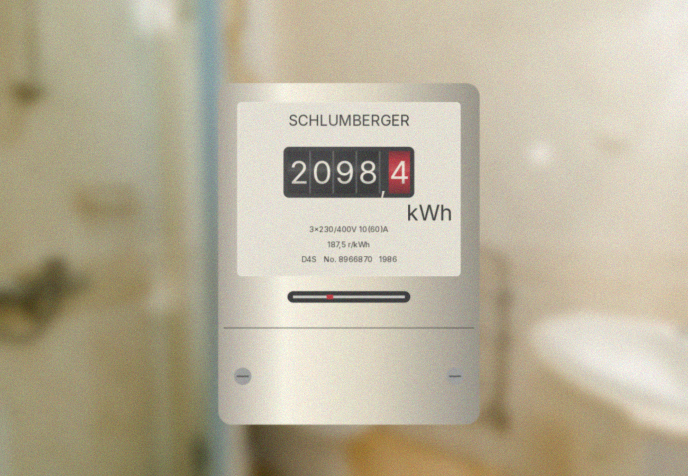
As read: **2098.4** kWh
